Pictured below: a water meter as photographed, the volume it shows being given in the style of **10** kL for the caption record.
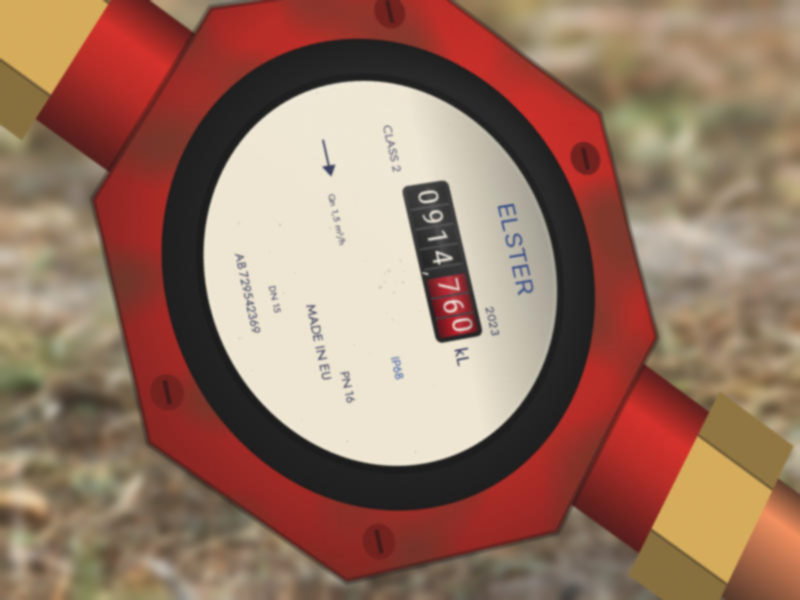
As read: **914.760** kL
